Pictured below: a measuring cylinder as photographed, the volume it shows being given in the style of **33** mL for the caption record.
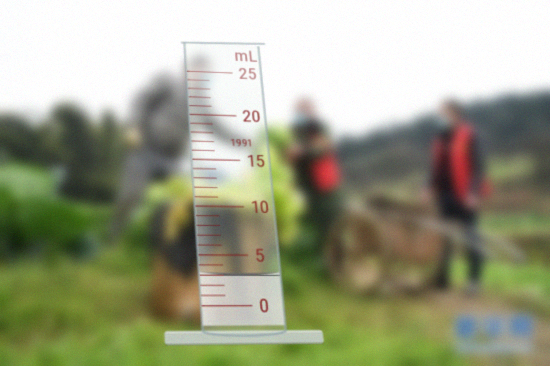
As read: **3** mL
